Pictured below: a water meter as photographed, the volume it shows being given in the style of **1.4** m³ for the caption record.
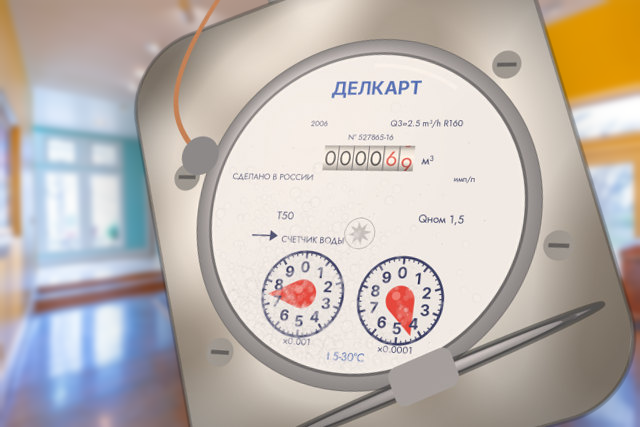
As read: **0.6874** m³
